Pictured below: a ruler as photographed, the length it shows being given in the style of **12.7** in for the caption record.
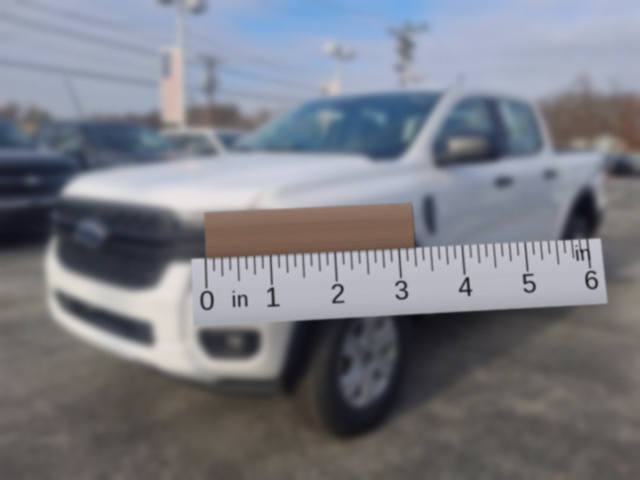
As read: **3.25** in
